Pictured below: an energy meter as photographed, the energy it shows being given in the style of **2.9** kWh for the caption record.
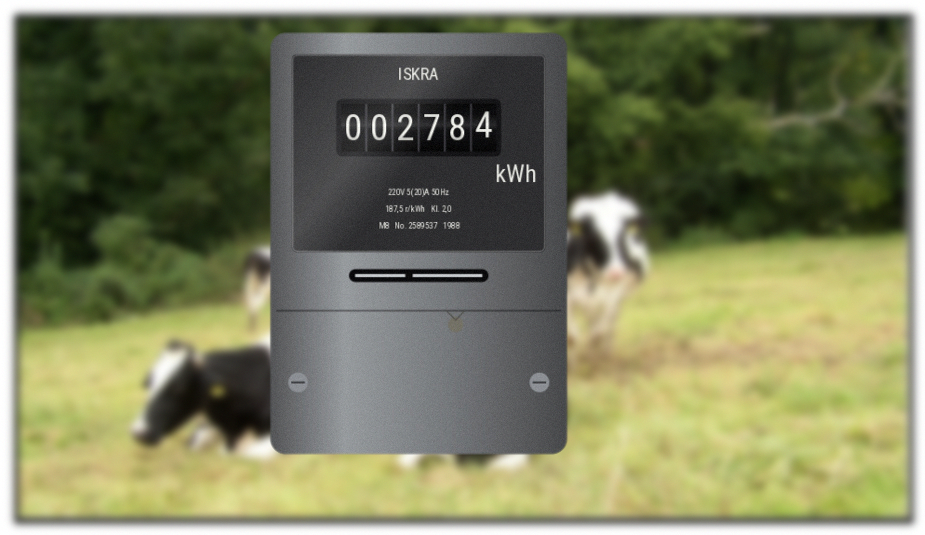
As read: **2784** kWh
